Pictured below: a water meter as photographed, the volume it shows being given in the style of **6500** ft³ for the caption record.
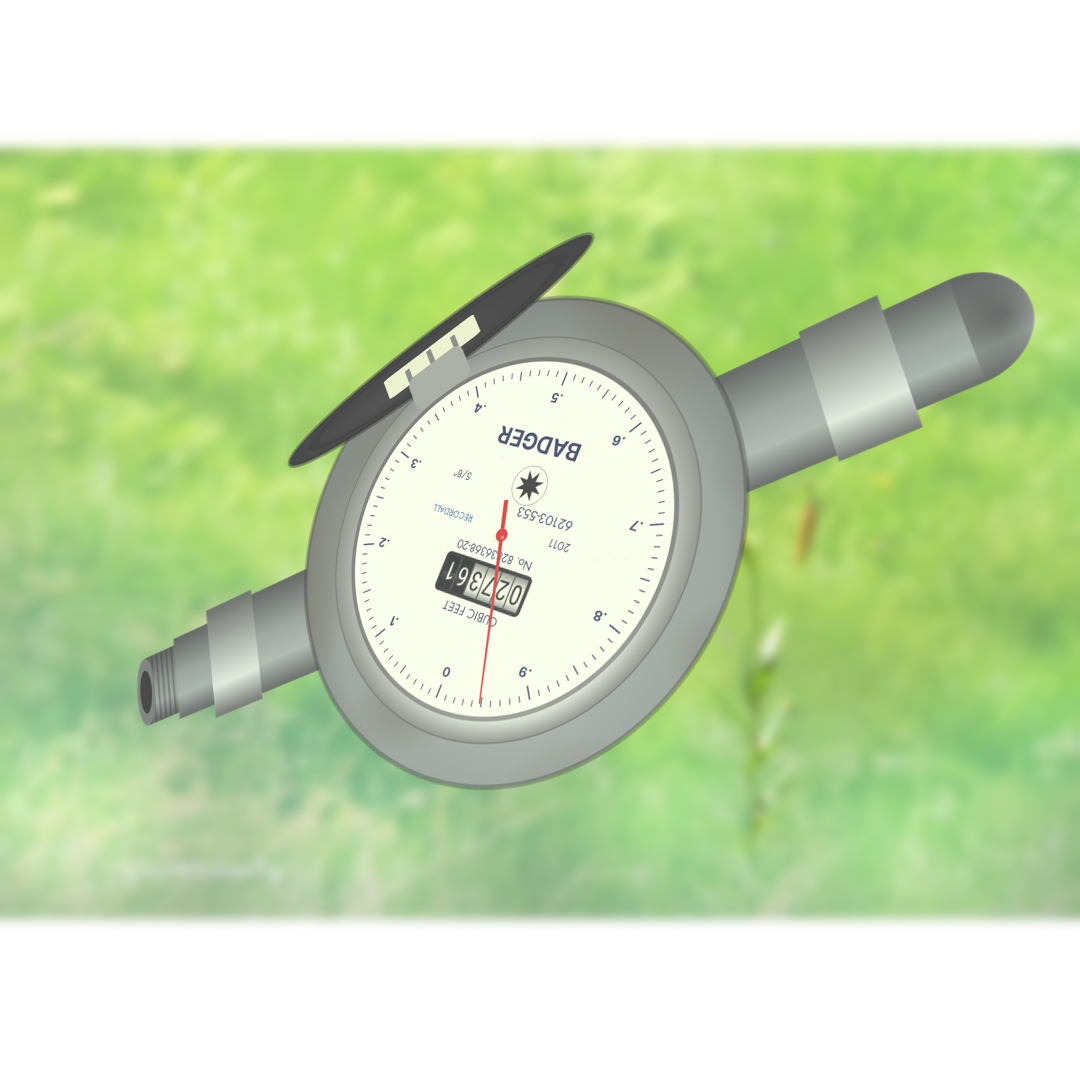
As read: **27360.95** ft³
